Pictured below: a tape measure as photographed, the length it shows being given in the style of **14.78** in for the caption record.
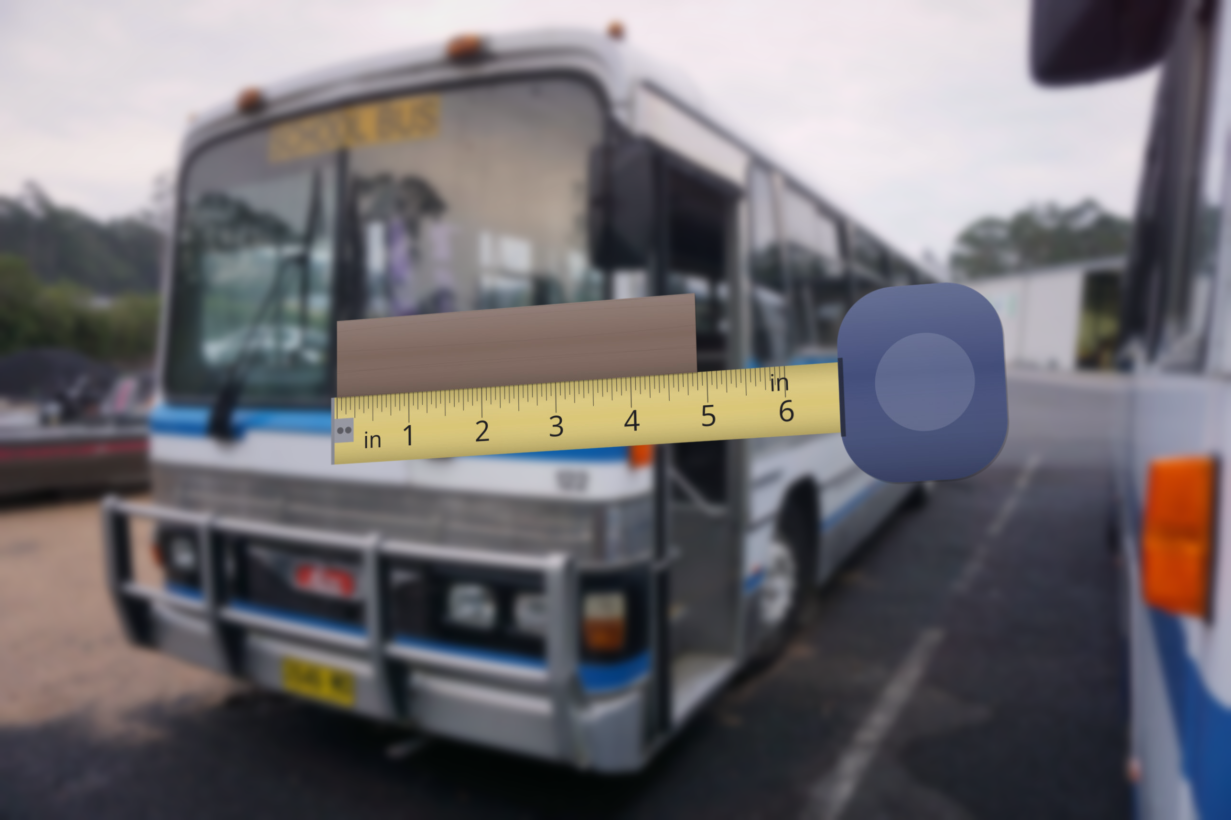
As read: **4.875** in
